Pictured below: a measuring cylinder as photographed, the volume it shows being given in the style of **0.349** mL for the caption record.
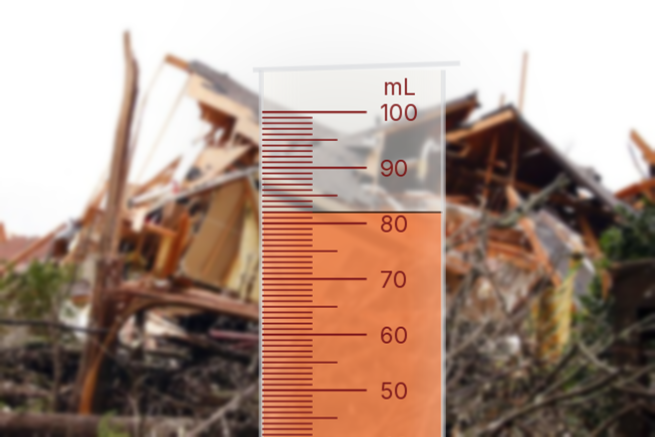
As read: **82** mL
